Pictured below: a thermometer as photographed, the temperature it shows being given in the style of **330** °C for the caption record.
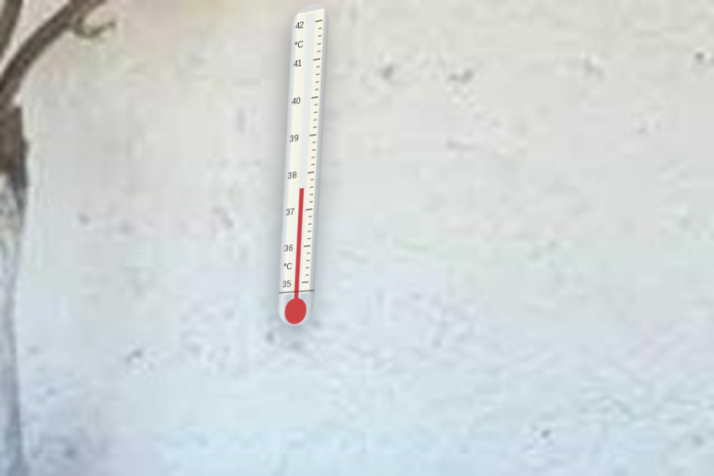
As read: **37.6** °C
